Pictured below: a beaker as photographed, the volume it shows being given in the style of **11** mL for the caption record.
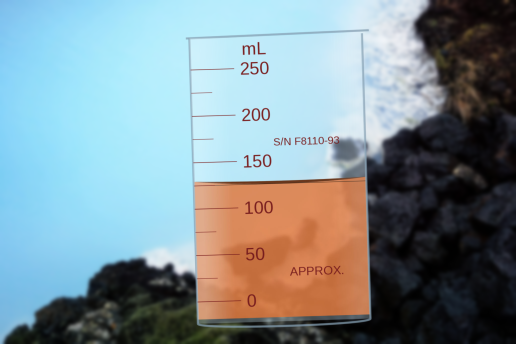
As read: **125** mL
